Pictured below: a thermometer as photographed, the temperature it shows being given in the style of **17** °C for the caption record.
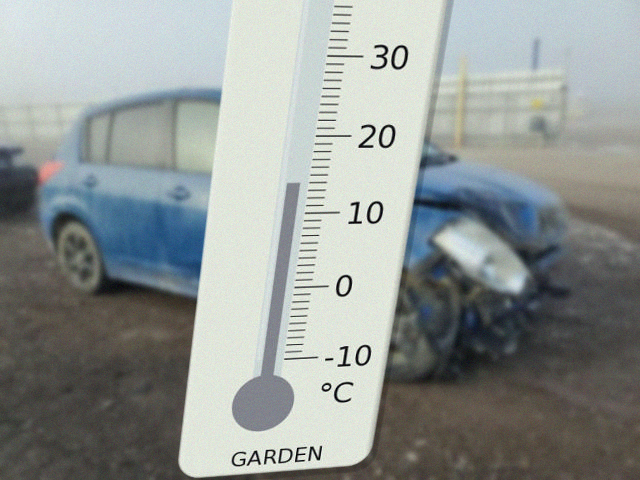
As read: **14** °C
